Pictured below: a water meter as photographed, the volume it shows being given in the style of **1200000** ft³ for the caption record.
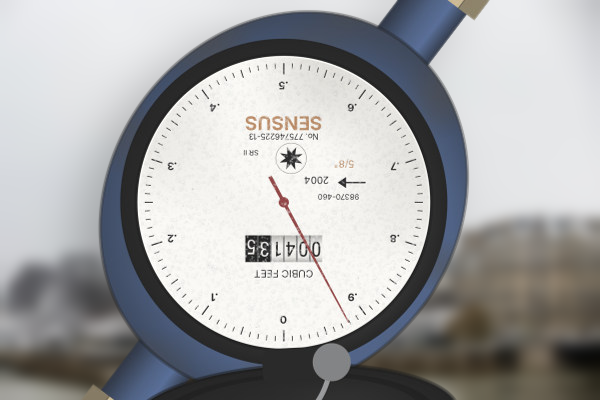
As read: **4134.92** ft³
